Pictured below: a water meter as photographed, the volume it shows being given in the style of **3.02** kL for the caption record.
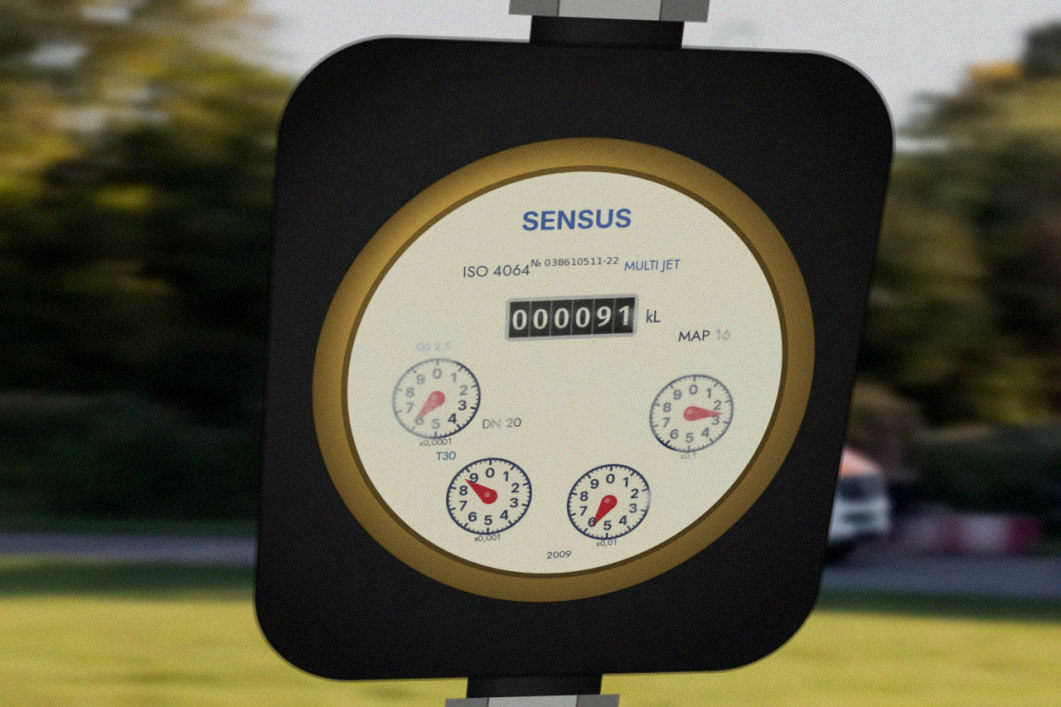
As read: **91.2586** kL
